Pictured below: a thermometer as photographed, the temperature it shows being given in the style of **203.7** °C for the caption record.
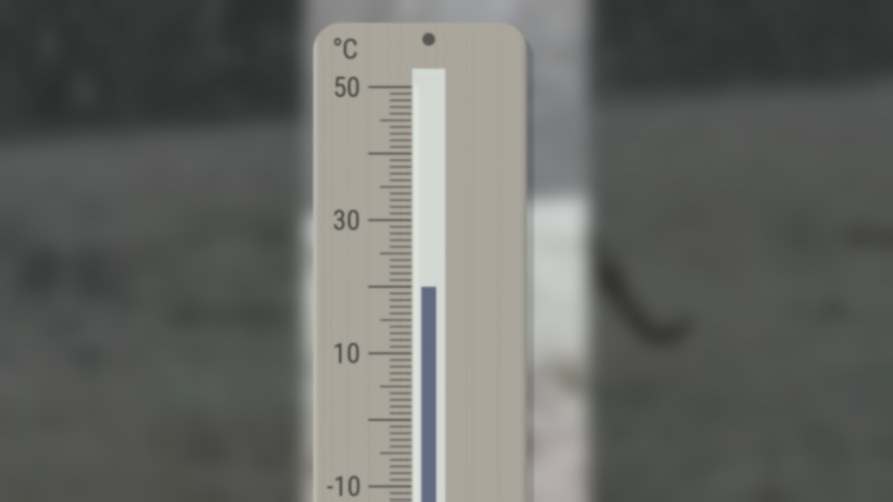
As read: **20** °C
